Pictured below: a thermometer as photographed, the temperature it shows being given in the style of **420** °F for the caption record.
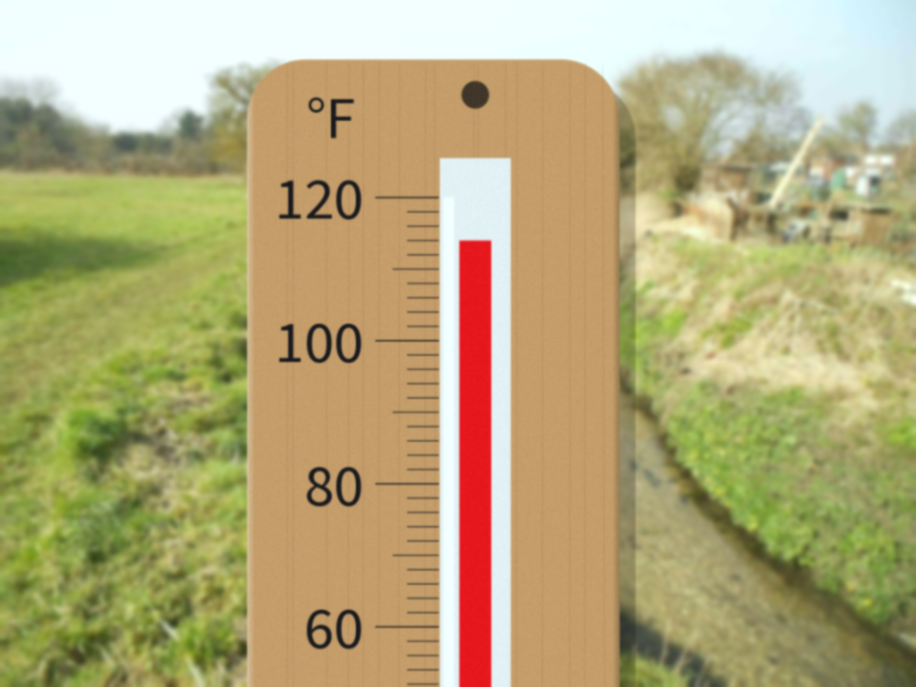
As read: **114** °F
